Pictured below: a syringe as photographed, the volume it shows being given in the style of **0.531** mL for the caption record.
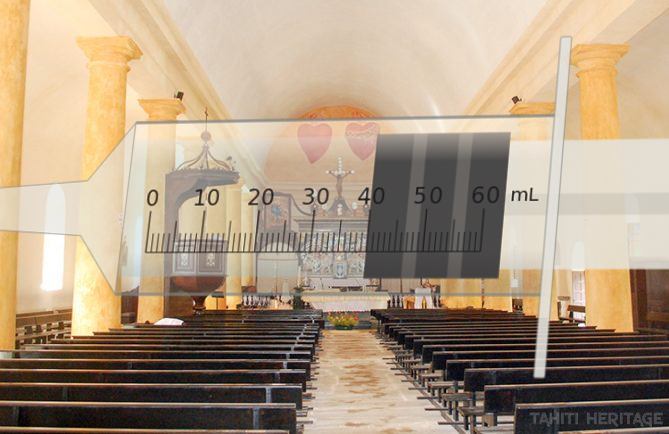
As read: **40** mL
